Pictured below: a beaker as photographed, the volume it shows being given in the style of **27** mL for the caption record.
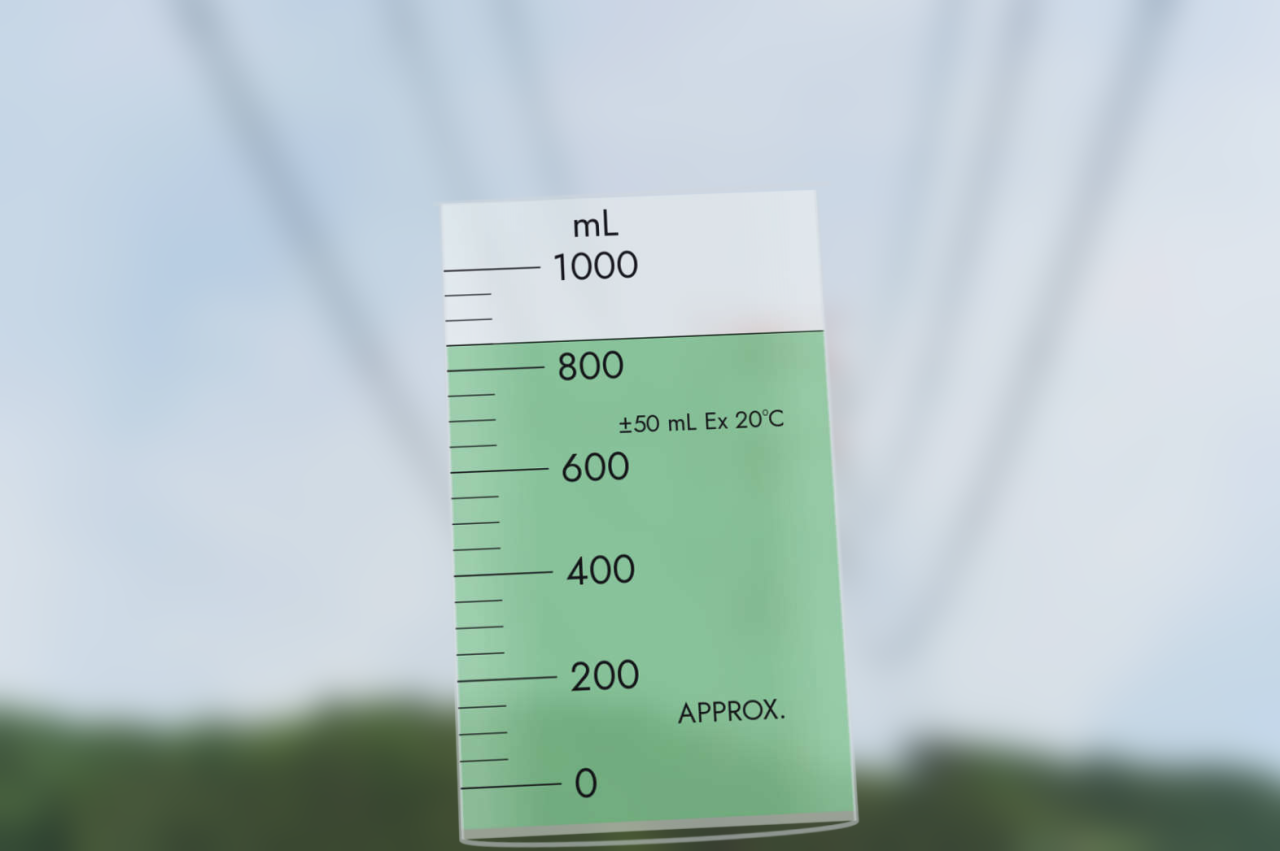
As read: **850** mL
